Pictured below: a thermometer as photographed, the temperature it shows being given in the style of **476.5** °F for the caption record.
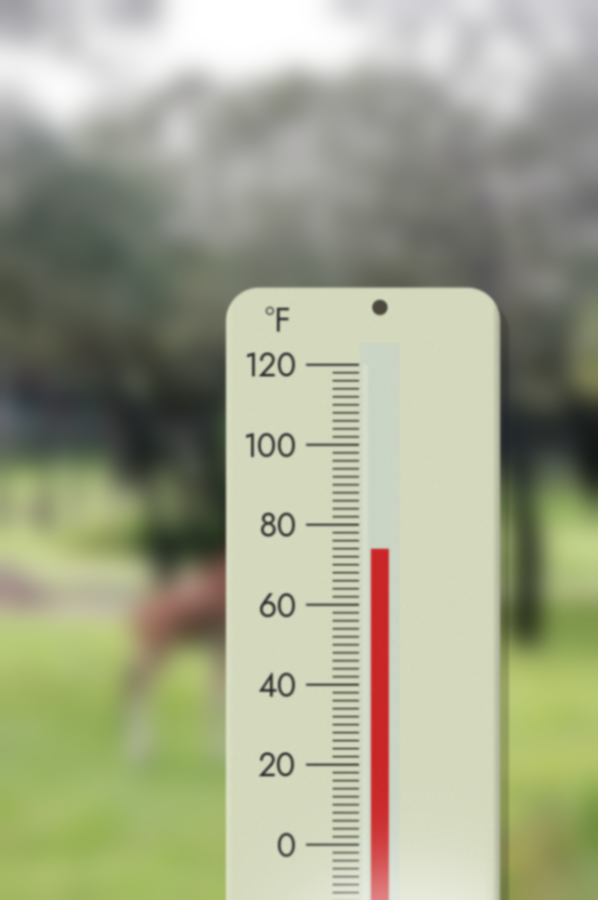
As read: **74** °F
